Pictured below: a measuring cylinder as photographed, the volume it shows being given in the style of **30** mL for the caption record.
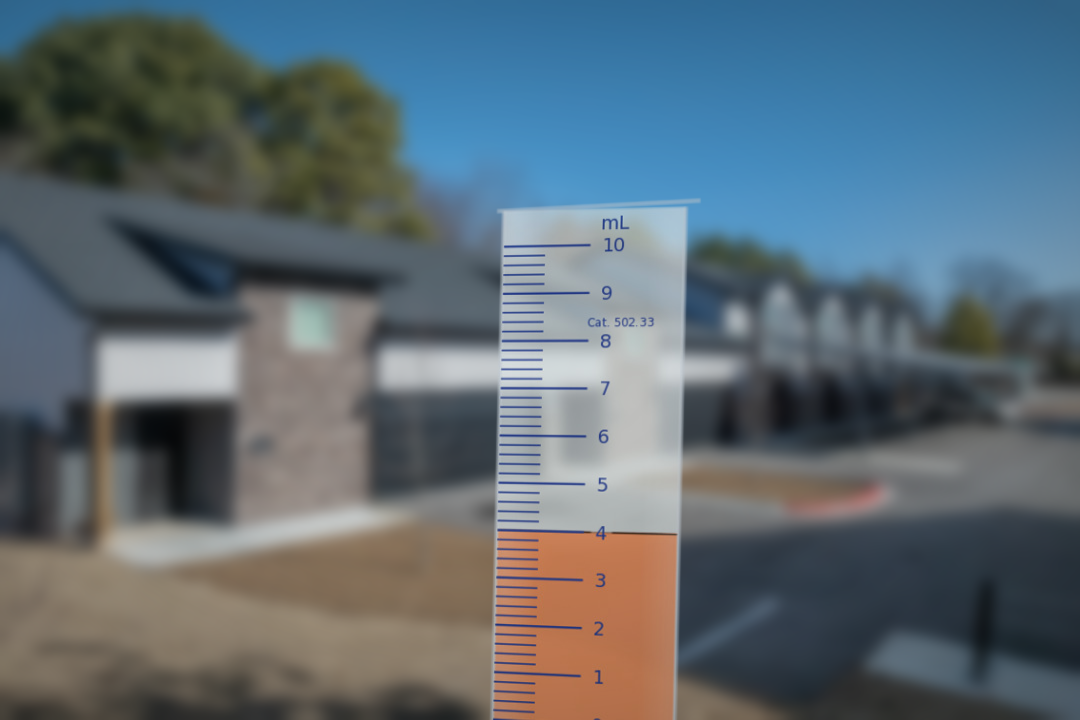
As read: **4** mL
